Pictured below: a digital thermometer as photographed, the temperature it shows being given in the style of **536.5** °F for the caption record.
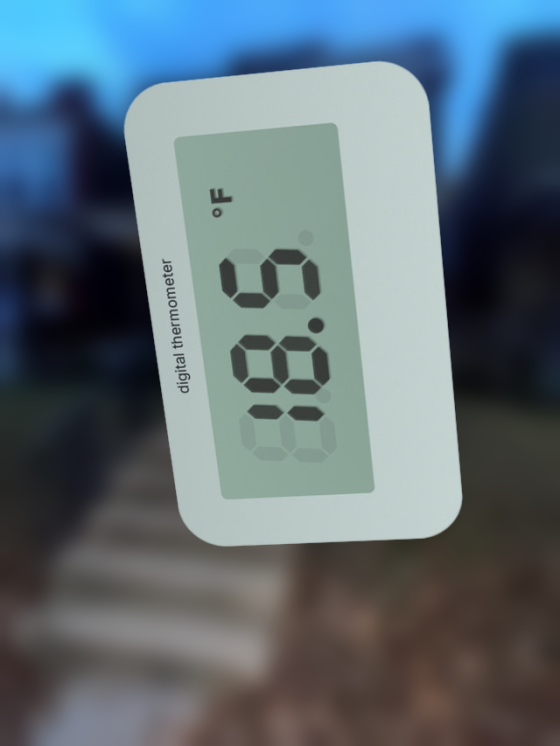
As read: **18.5** °F
